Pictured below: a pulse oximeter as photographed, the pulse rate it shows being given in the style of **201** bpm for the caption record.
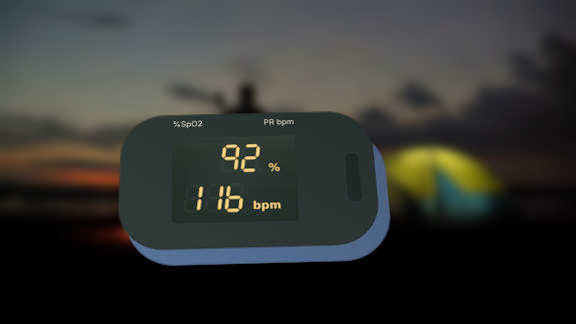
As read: **116** bpm
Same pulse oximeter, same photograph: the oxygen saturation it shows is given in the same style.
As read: **92** %
